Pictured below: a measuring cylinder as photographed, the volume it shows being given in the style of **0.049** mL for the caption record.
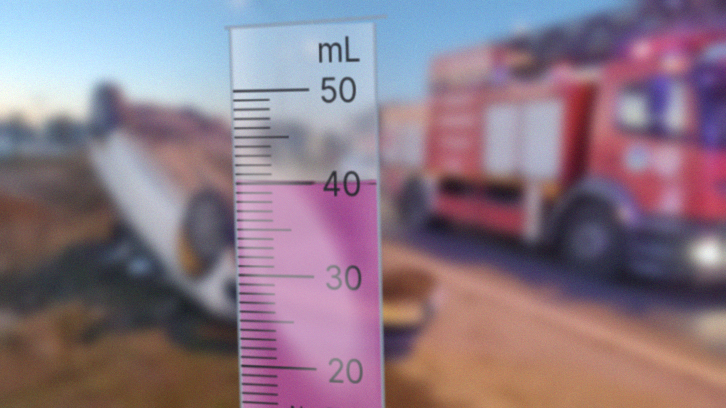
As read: **40** mL
